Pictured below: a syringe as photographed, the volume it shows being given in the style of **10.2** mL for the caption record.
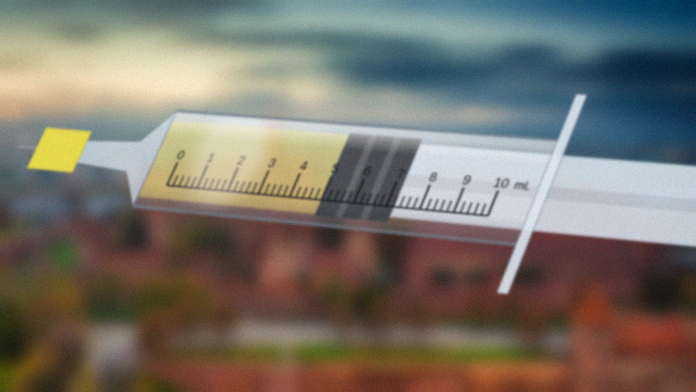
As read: **5** mL
